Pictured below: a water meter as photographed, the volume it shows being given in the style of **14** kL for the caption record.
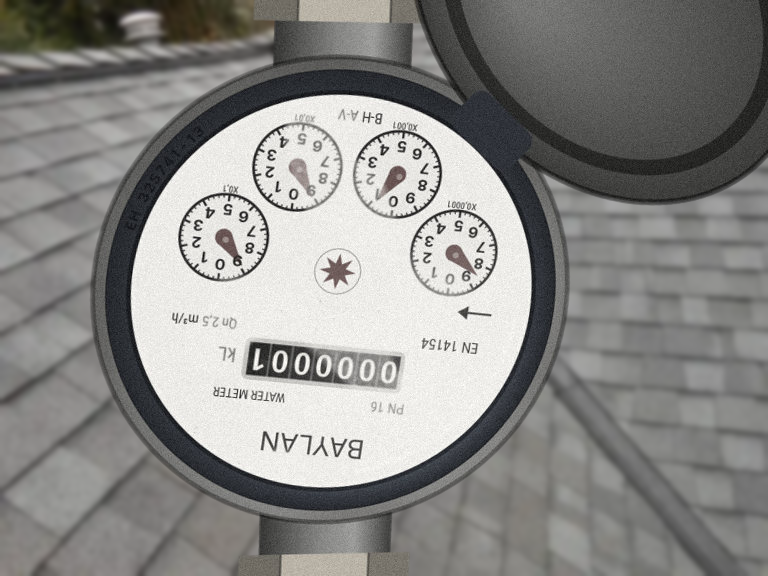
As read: **1.8908** kL
